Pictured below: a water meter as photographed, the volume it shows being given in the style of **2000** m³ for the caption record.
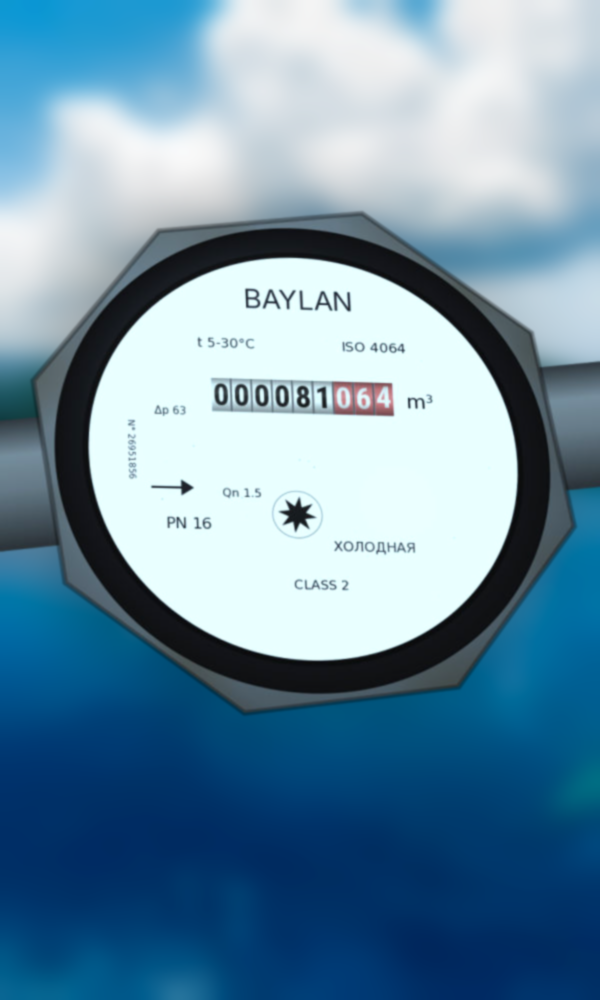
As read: **81.064** m³
